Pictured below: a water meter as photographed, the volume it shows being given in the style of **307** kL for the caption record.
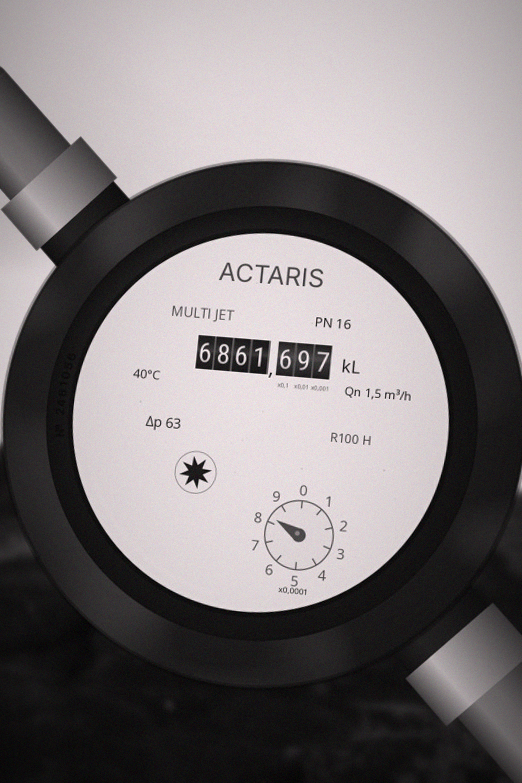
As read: **6861.6978** kL
